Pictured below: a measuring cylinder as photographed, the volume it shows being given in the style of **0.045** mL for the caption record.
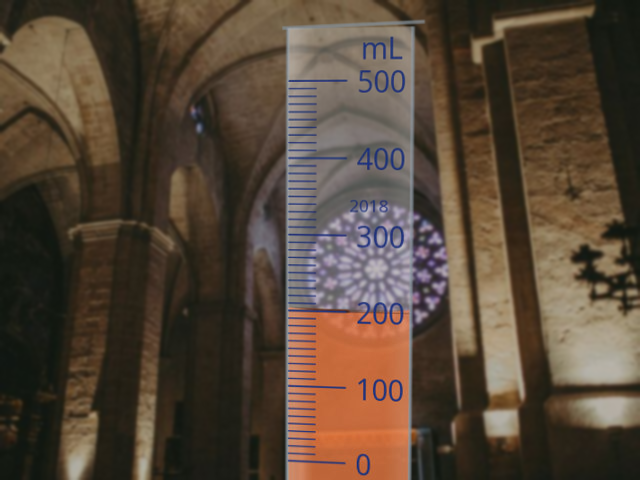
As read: **200** mL
